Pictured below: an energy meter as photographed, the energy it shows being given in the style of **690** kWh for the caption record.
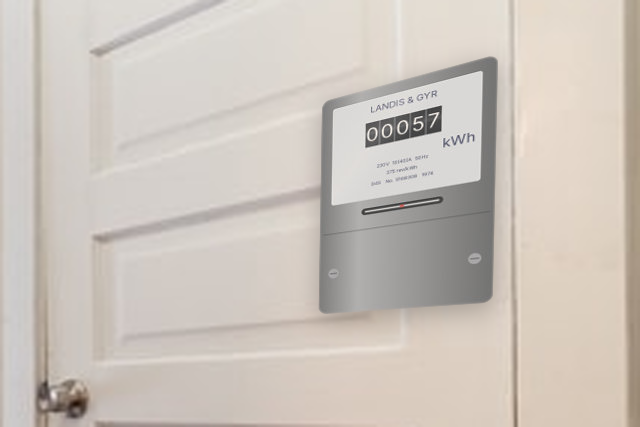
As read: **57** kWh
